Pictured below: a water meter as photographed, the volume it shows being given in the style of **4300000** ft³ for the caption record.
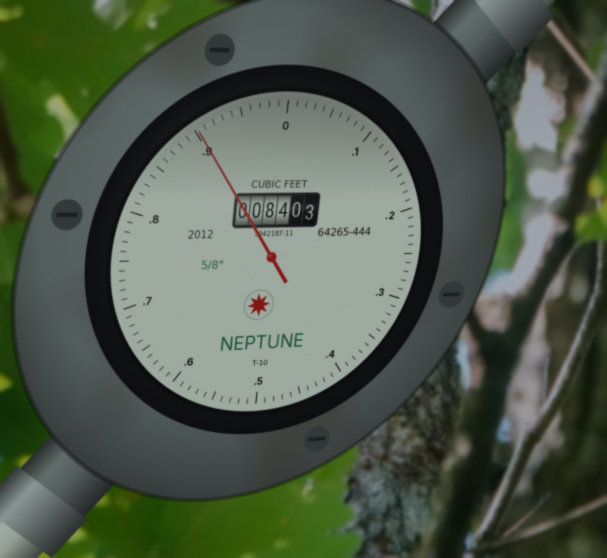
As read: **8402.90** ft³
